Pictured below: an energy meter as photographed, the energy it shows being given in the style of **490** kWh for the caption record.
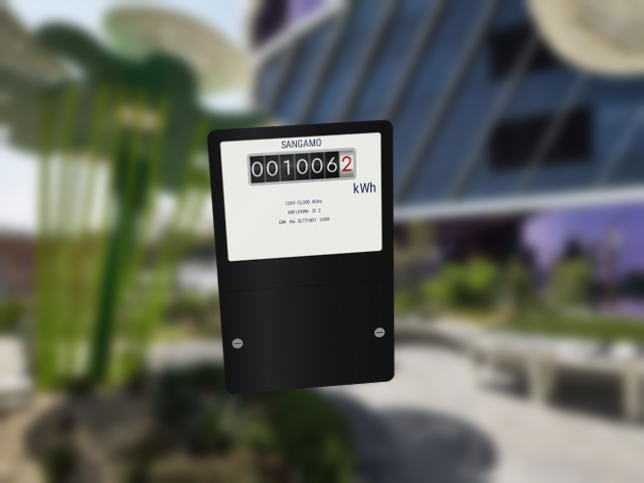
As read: **1006.2** kWh
